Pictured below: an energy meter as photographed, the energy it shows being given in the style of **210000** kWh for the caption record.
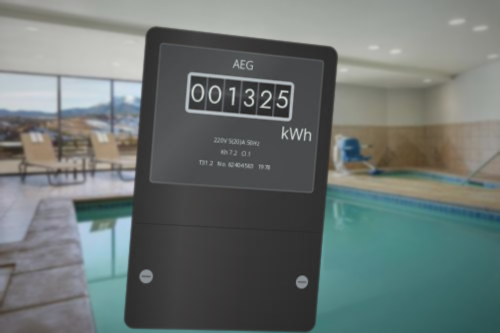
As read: **1325** kWh
